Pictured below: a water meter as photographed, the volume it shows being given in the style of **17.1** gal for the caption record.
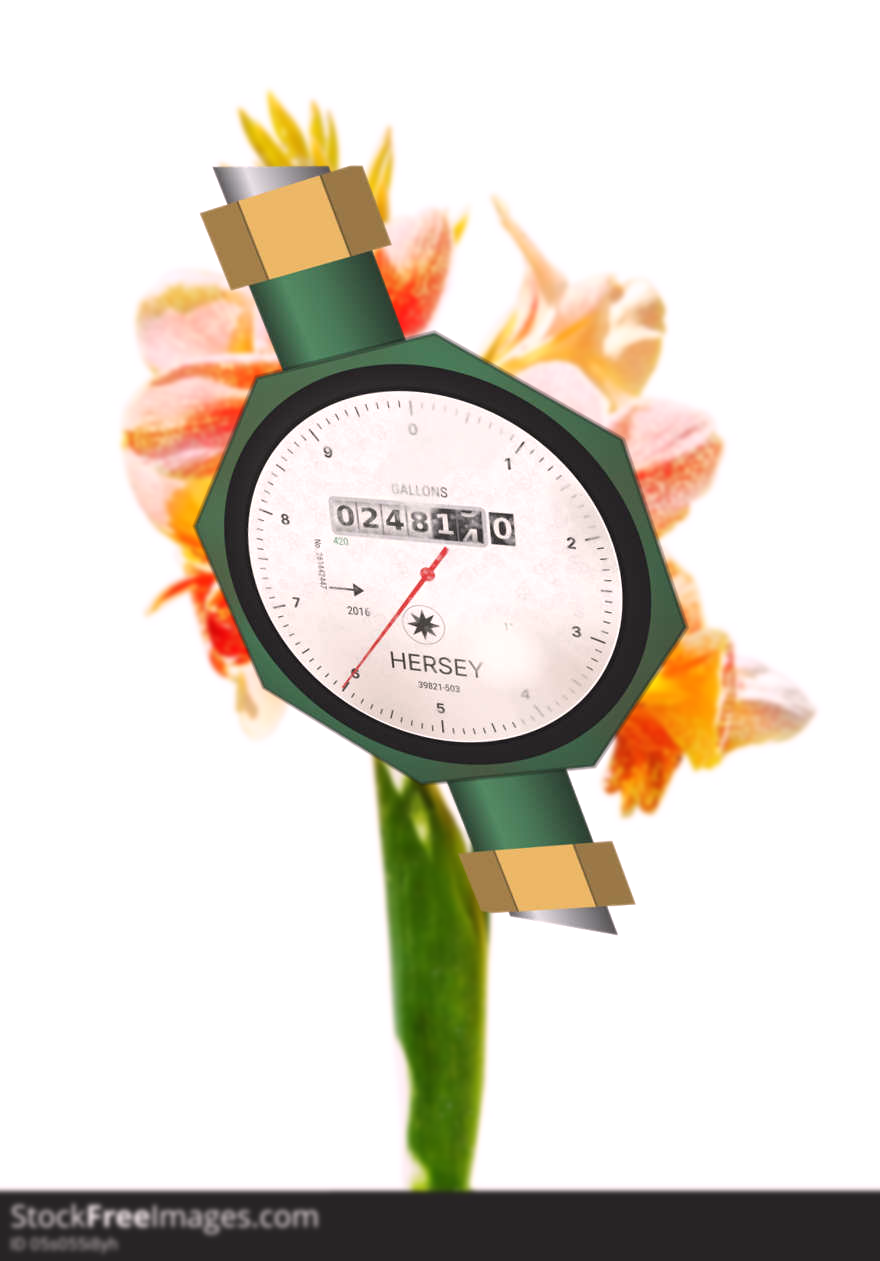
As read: **248136.0** gal
